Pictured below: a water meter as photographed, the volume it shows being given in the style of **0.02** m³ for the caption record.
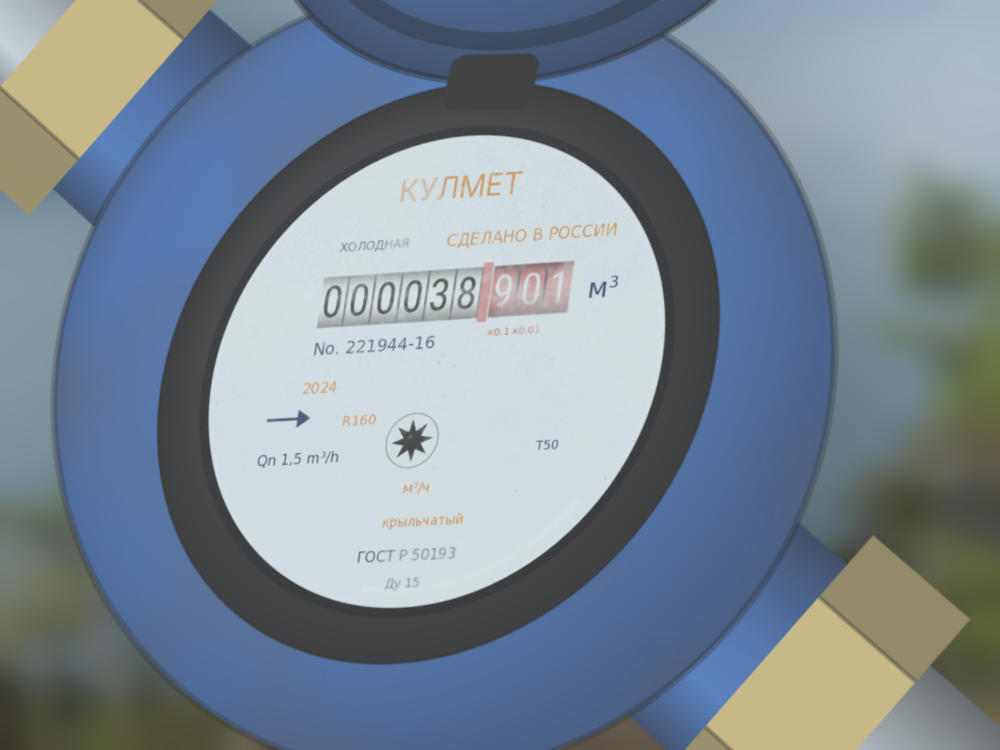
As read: **38.901** m³
